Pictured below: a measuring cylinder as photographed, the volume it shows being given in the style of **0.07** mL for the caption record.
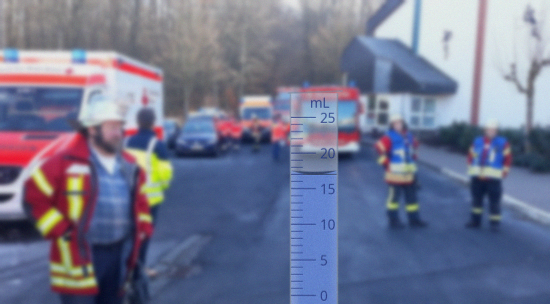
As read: **17** mL
